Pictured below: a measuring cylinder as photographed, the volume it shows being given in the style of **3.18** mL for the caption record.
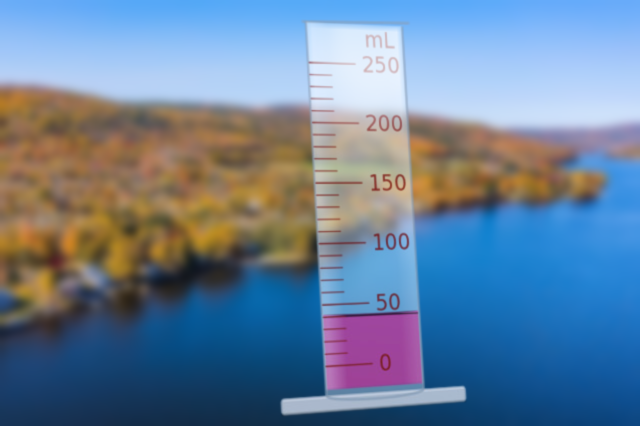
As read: **40** mL
